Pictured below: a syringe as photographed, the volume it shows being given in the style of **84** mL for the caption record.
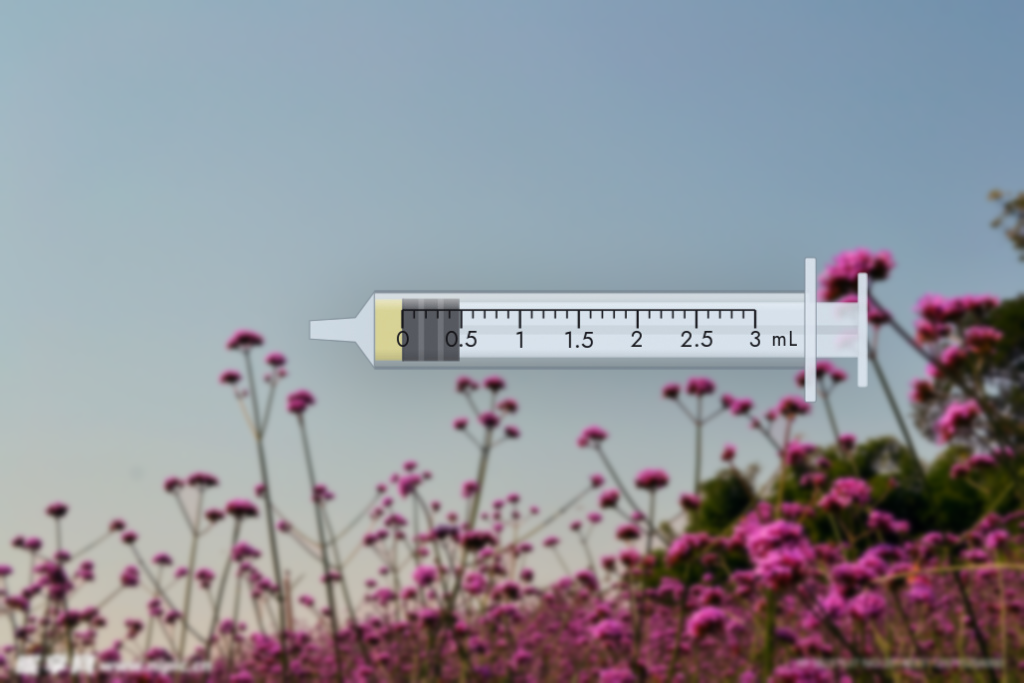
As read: **0** mL
